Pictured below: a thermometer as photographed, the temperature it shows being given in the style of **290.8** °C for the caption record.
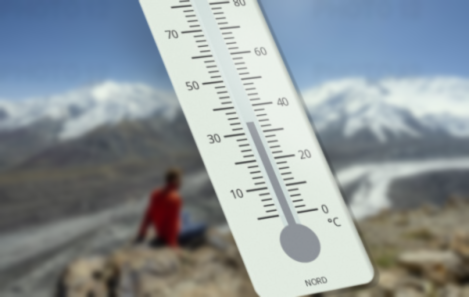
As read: **34** °C
